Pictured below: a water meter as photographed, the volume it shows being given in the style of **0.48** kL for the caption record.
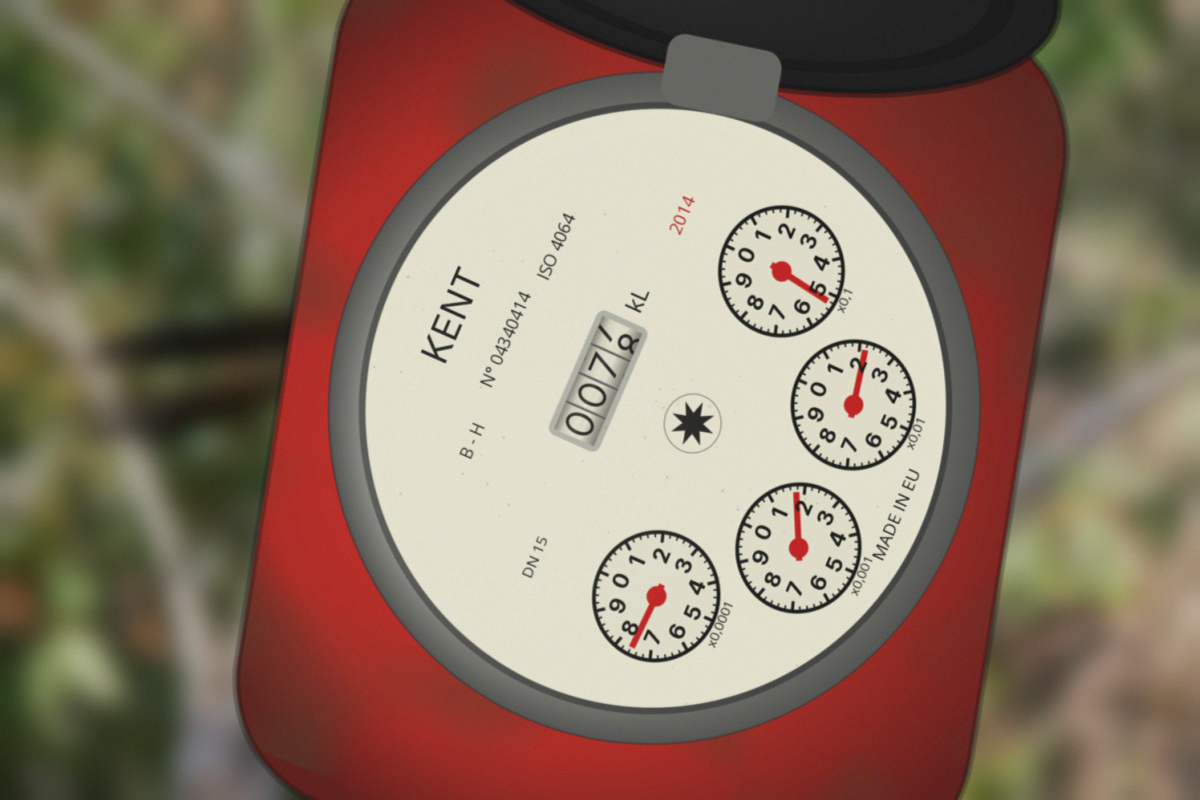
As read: **77.5217** kL
